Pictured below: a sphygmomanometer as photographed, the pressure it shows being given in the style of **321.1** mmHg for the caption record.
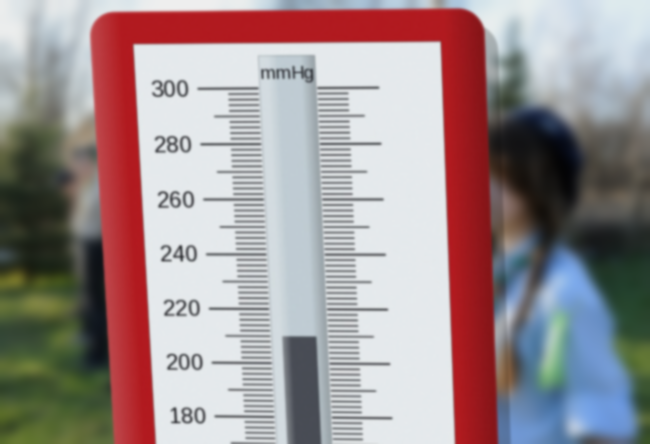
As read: **210** mmHg
